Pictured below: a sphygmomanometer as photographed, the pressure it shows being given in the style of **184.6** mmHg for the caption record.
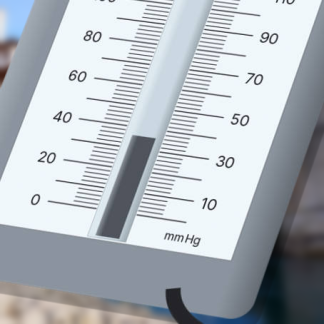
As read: **36** mmHg
